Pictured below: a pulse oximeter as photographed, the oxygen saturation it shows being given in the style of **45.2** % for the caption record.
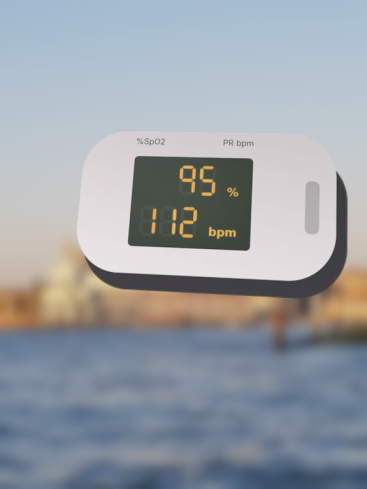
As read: **95** %
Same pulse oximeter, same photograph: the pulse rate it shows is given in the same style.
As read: **112** bpm
